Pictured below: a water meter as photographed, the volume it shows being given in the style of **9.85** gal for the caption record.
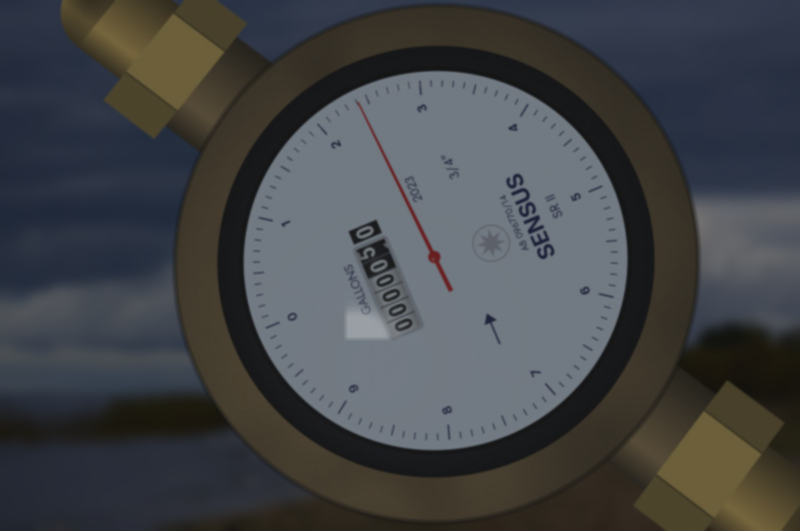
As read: **52.4** gal
